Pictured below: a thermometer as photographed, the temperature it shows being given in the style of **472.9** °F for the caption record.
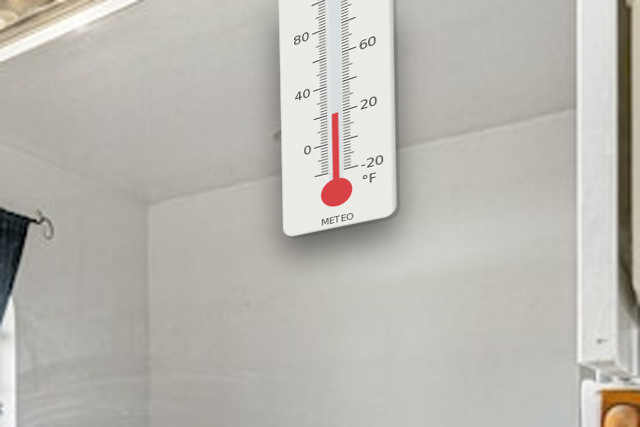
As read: **20** °F
